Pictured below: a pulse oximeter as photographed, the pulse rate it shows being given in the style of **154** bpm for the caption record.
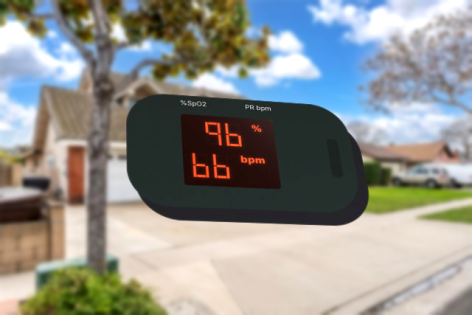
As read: **66** bpm
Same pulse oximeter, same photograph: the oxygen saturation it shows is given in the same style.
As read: **96** %
